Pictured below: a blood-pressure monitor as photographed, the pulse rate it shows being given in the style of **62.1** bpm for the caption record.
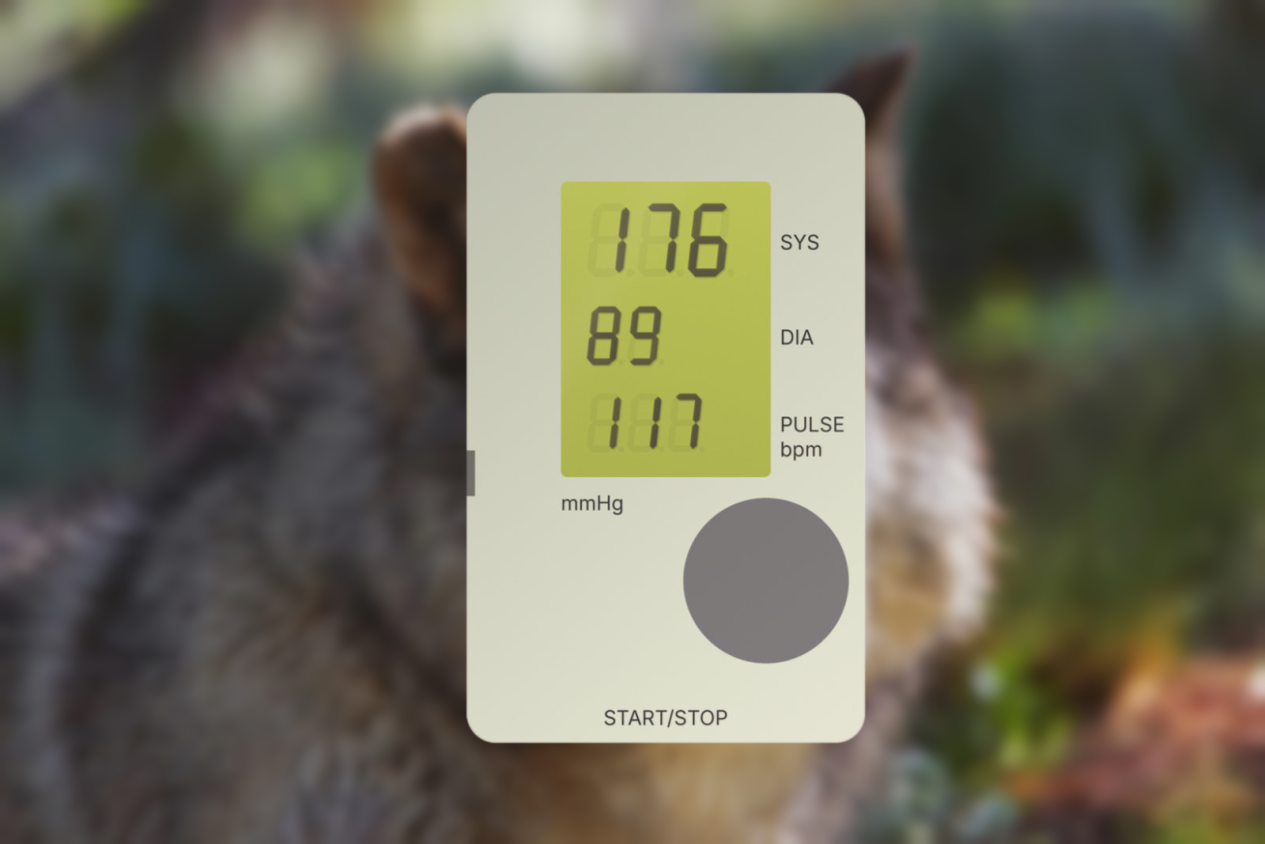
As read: **117** bpm
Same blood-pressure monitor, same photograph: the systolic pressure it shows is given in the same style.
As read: **176** mmHg
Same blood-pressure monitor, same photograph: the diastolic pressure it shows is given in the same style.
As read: **89** mmHg
